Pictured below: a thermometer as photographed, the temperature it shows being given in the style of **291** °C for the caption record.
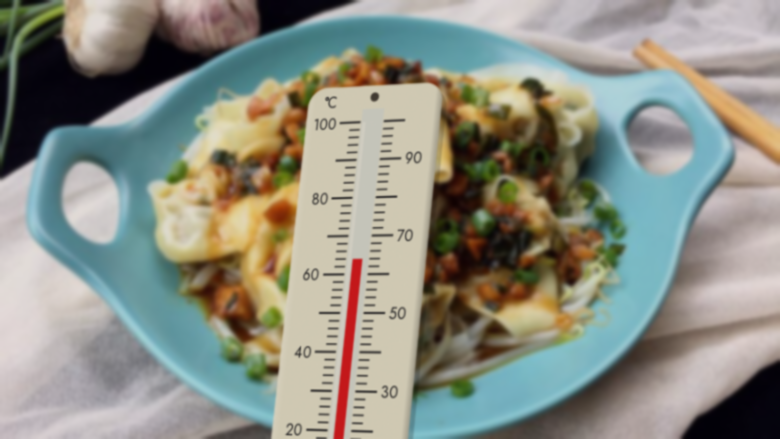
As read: **64** °C
